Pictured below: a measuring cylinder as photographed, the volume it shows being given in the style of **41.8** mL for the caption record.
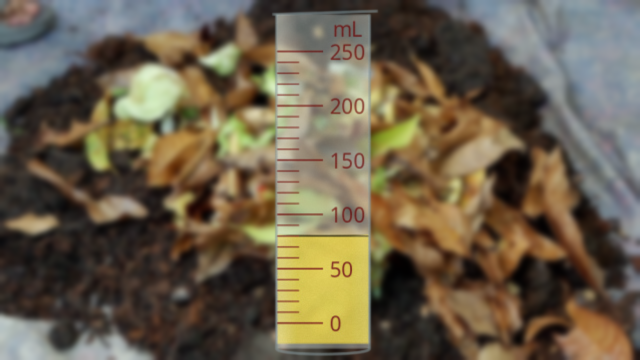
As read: **80** mL
